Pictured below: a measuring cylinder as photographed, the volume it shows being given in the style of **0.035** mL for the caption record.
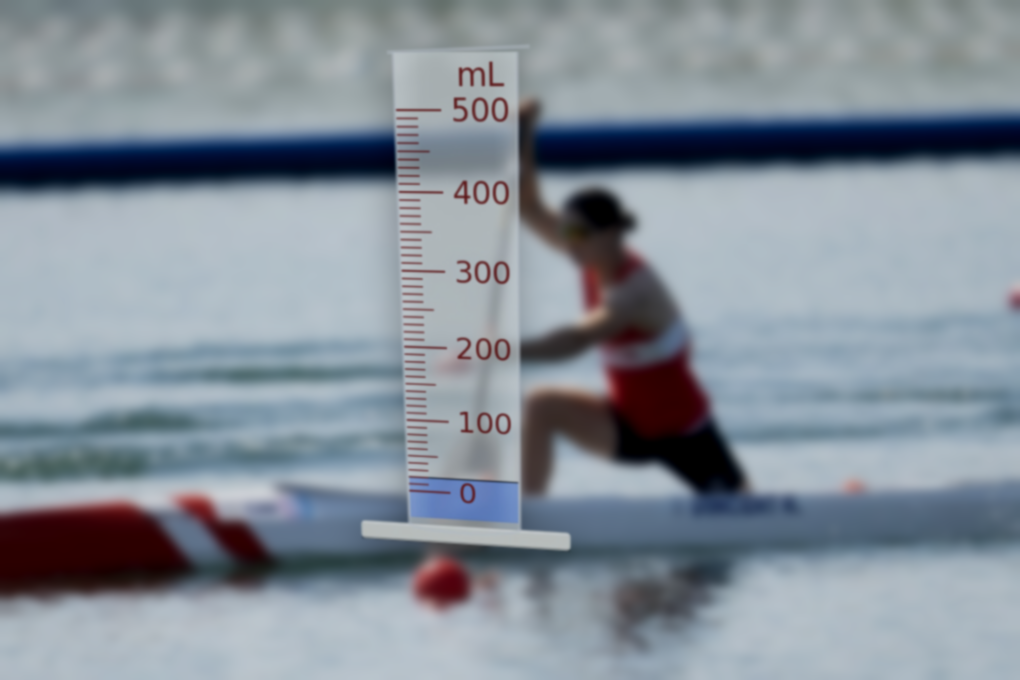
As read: **20** mL
